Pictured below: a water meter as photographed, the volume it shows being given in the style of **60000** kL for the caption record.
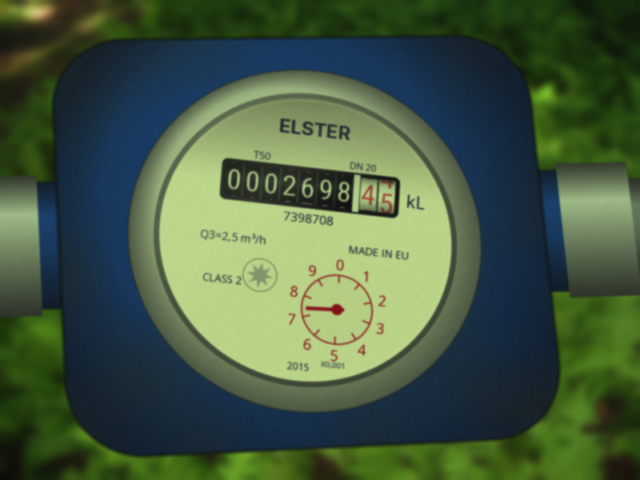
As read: **2698.447** kL
